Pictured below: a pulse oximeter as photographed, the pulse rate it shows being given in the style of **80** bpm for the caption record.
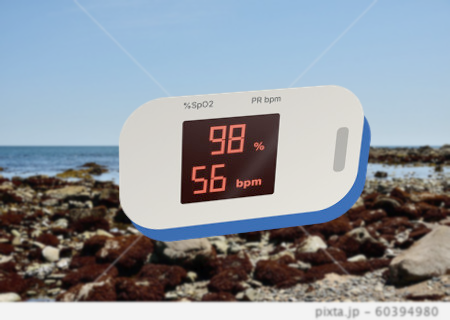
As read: **56** bpm
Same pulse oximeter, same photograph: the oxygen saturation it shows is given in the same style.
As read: **98** %
